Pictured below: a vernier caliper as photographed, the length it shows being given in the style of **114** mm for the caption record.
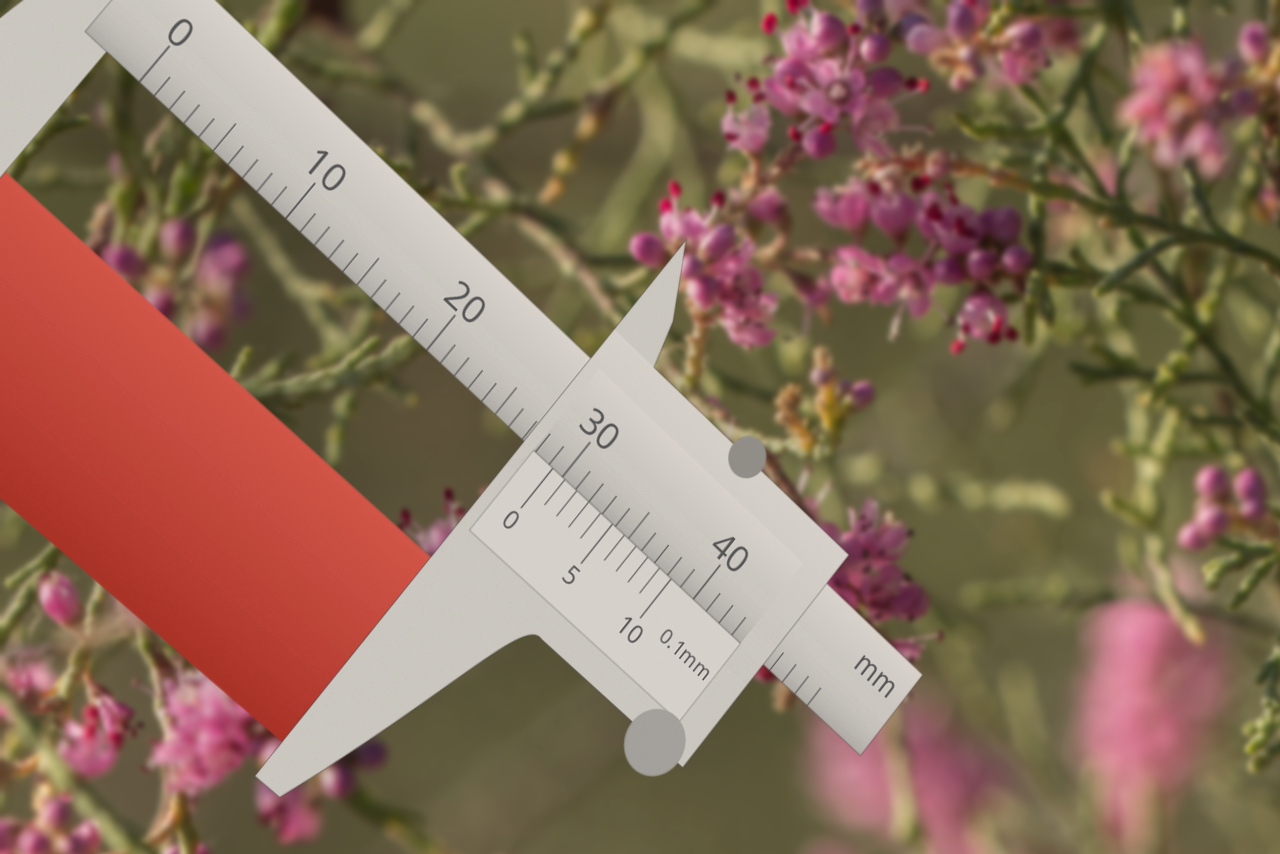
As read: **29.3** mm
